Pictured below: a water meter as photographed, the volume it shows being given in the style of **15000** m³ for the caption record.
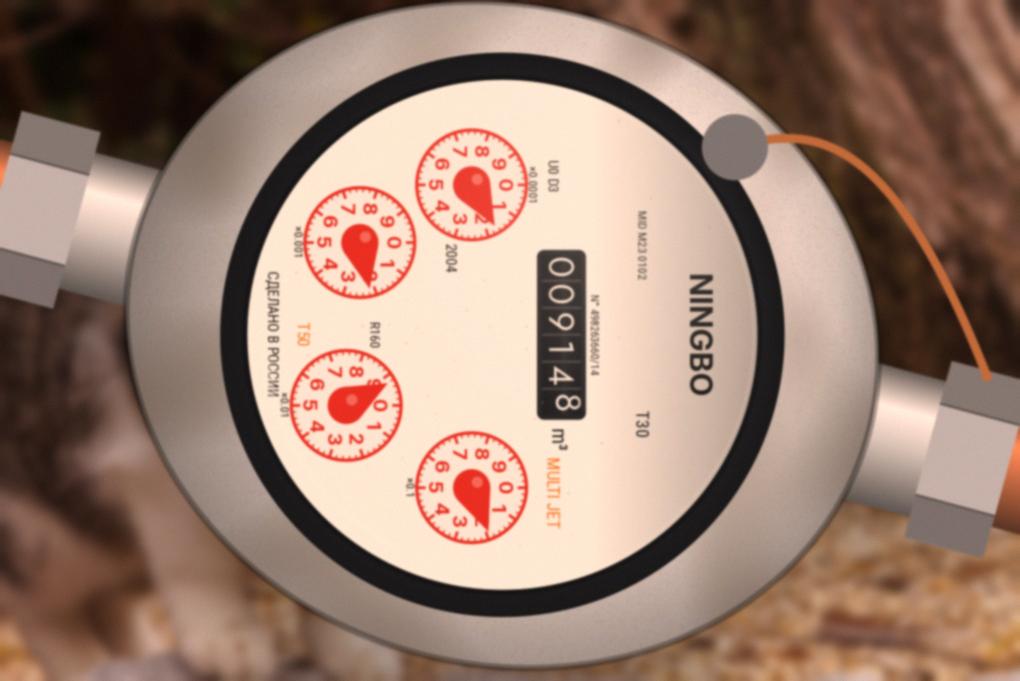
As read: **9148.1921** m³
